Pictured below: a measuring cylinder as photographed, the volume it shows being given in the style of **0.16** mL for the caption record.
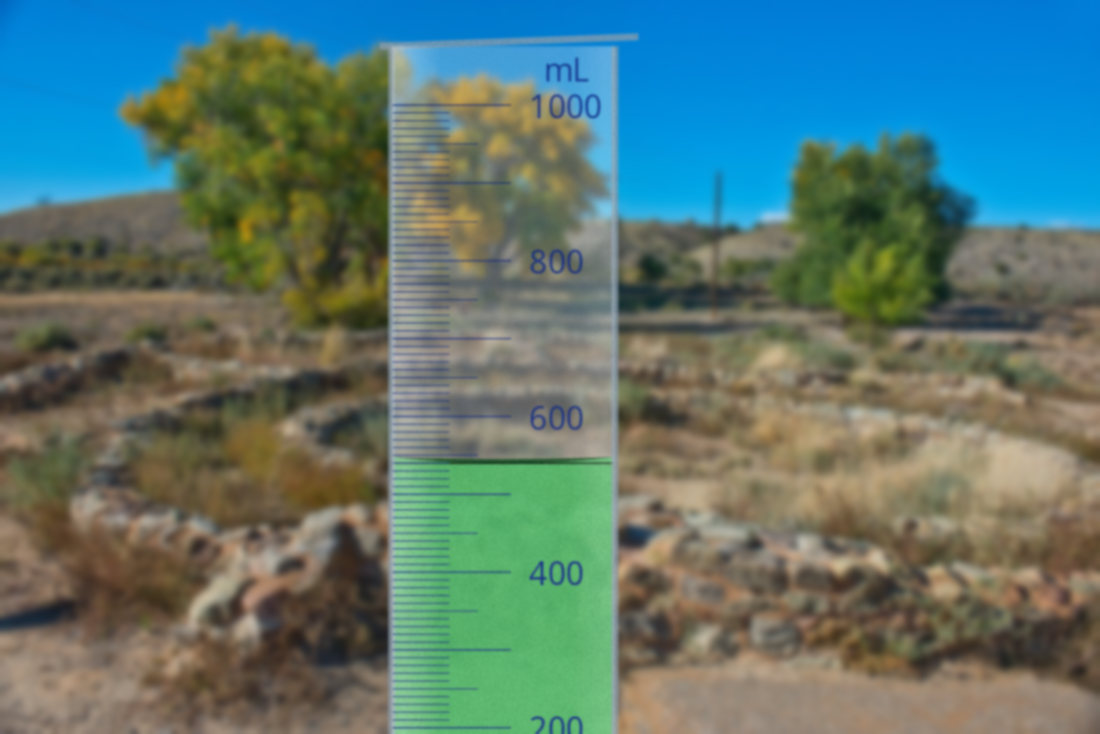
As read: **540** mL
